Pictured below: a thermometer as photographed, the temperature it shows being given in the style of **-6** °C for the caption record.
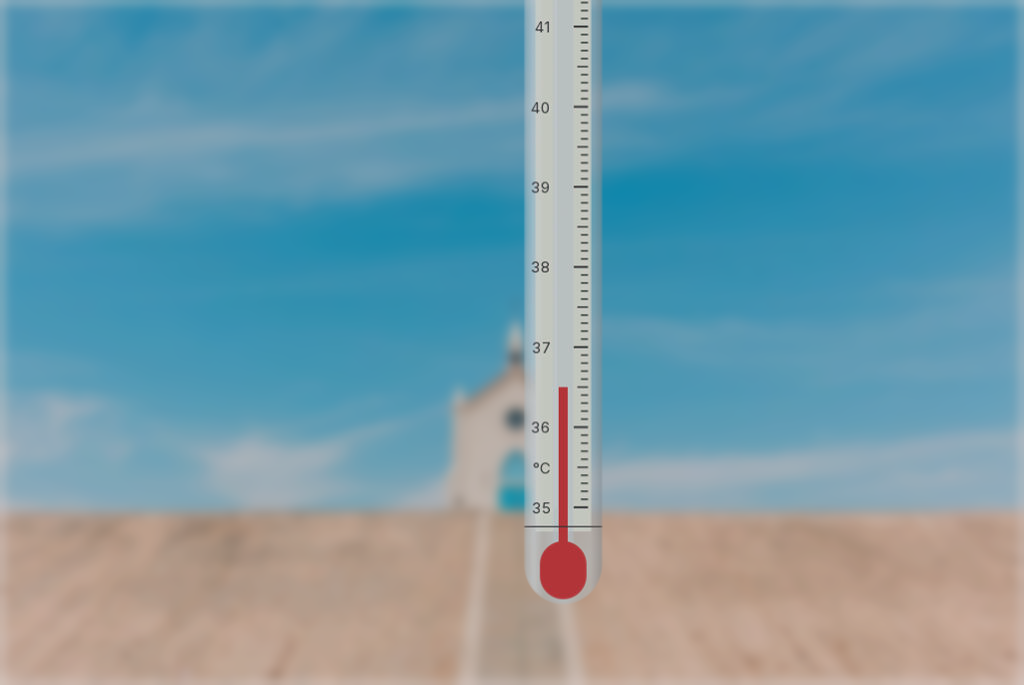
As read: **36.5** °C
